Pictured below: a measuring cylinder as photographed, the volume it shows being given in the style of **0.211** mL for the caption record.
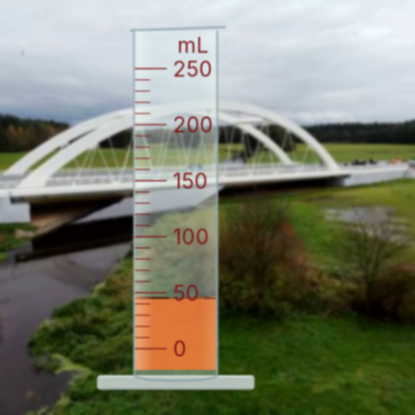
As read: **45** mL
